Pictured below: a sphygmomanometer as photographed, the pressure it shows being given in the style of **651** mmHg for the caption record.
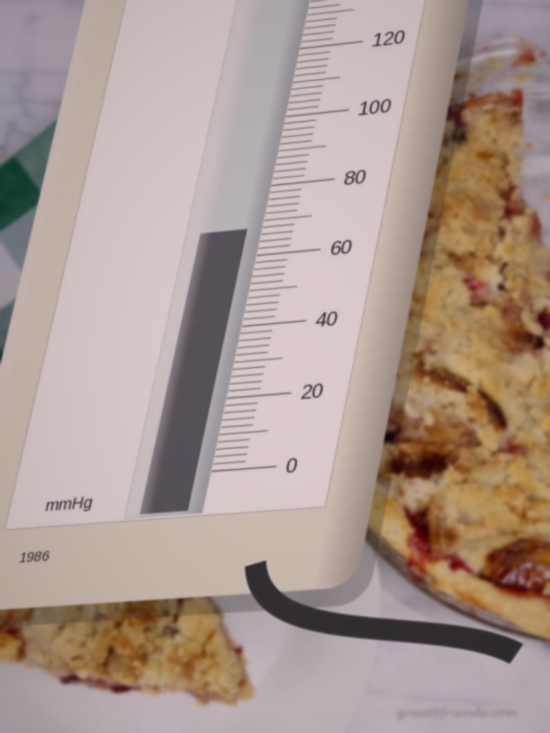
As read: **68** mmHg
